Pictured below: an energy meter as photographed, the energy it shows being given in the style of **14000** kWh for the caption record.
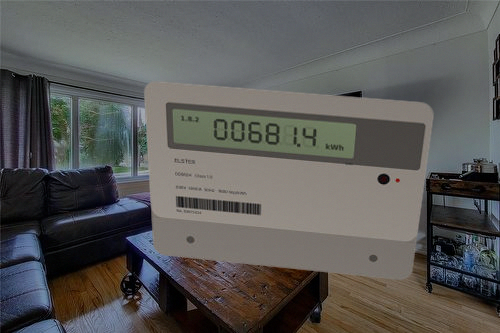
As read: **681.4** kWh
